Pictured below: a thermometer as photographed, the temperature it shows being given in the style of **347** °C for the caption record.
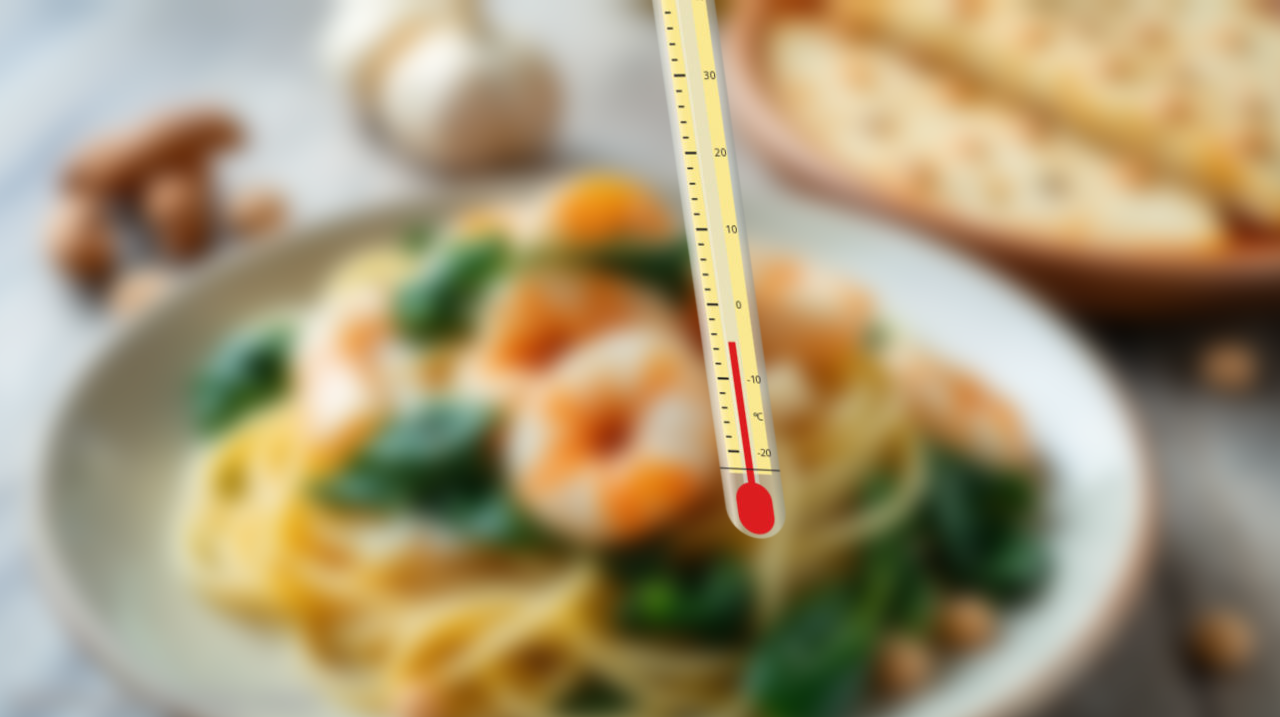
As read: **-5** °C
